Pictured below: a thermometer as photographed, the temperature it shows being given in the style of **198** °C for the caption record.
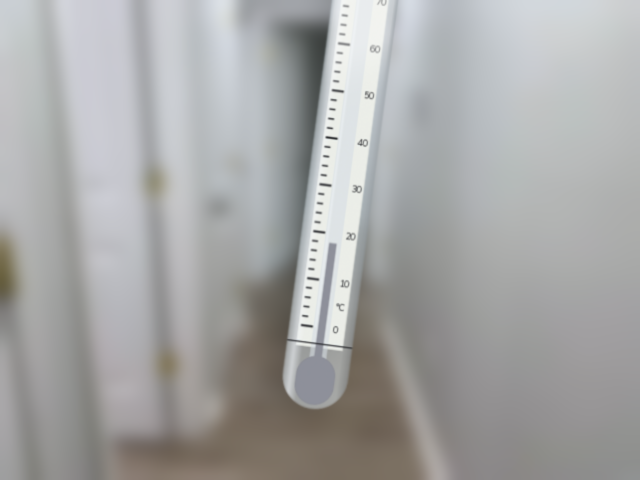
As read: **18** °C
